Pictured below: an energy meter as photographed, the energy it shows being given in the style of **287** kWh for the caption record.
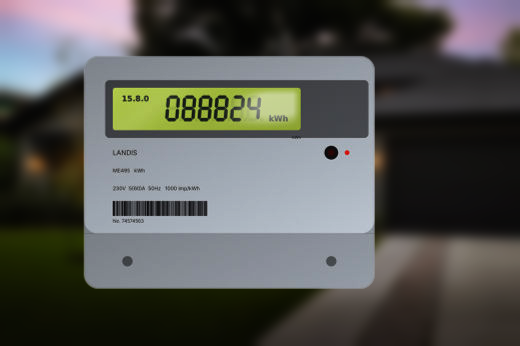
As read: **88824** kWh
